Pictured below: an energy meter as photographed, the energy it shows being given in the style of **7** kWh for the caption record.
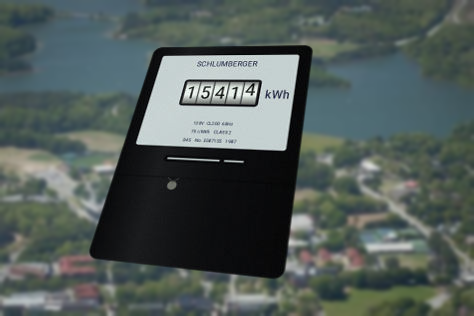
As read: **15414** kWh
